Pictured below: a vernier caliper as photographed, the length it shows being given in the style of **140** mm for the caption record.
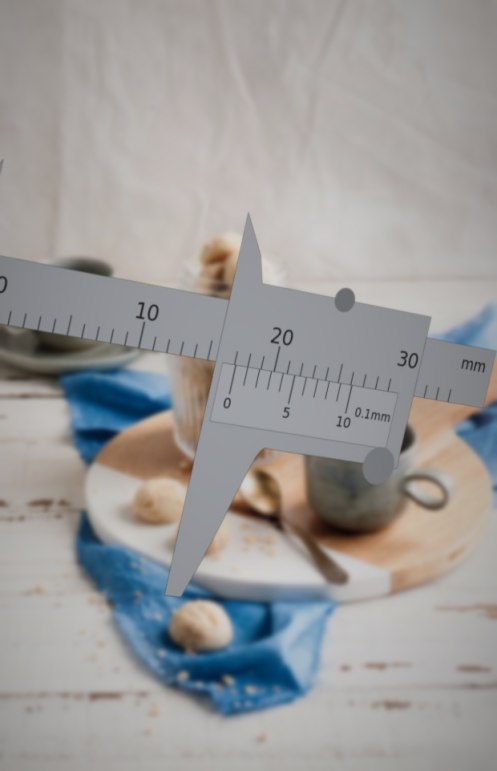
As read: **17.1** mm
